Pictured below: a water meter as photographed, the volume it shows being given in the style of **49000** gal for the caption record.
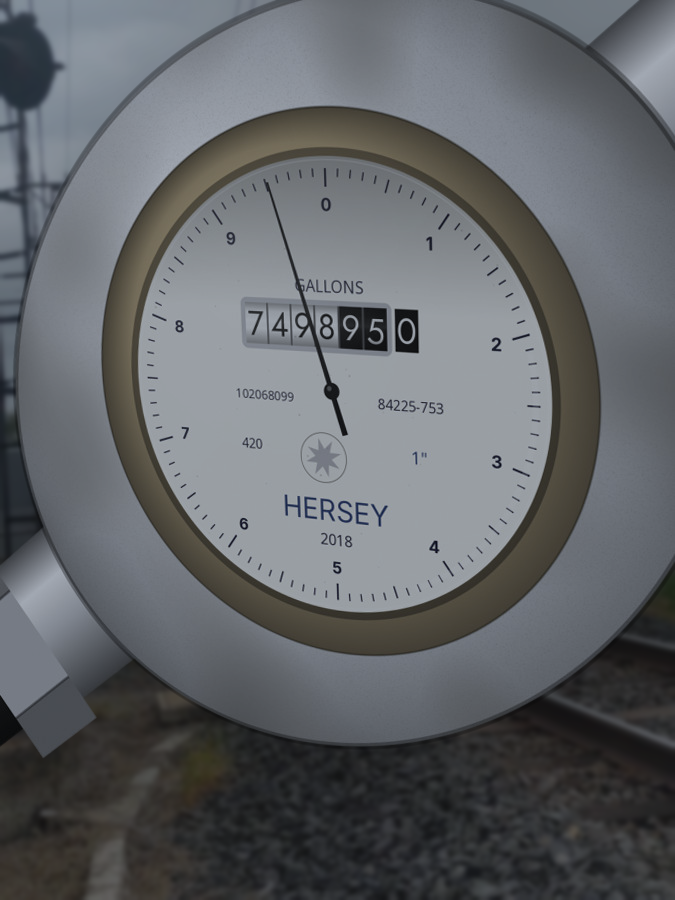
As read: **7498949.5** gal
